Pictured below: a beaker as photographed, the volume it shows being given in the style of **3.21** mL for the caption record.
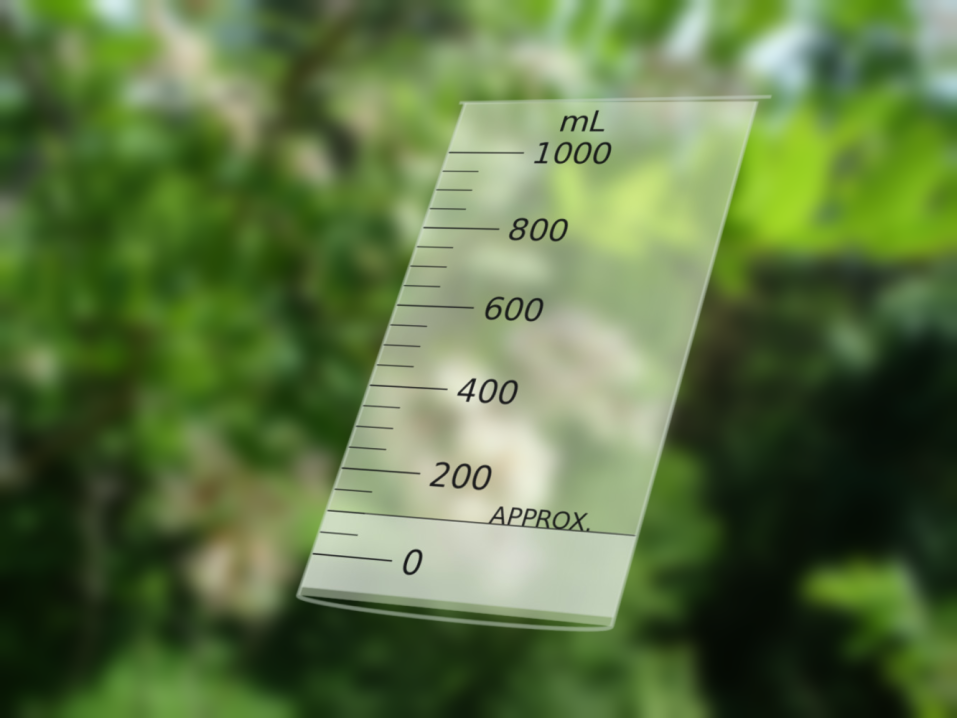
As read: **100** mL
